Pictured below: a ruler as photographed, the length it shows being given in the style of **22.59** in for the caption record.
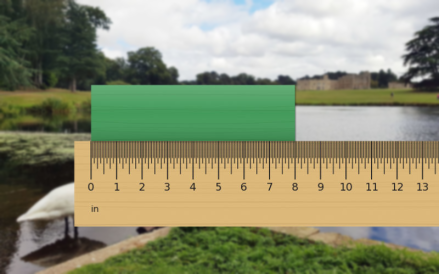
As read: **8** in
